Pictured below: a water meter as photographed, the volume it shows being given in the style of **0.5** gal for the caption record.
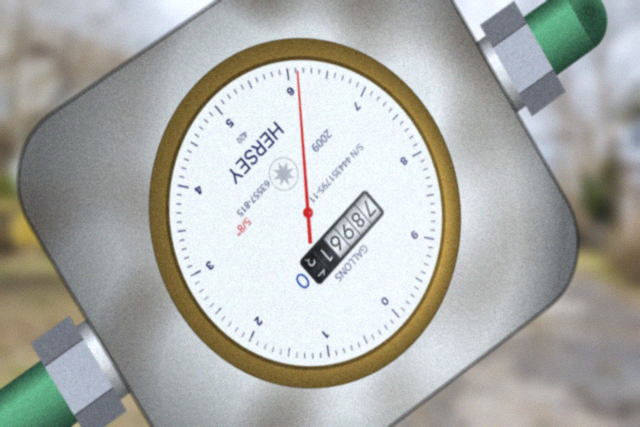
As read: **7896126.1** gal
